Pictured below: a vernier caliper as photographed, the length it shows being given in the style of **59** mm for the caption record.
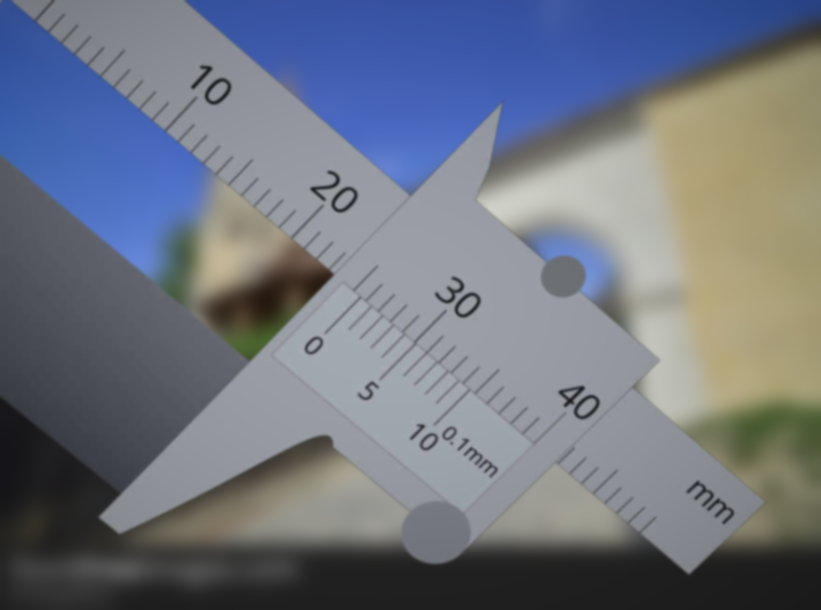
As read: **25.6** mm
